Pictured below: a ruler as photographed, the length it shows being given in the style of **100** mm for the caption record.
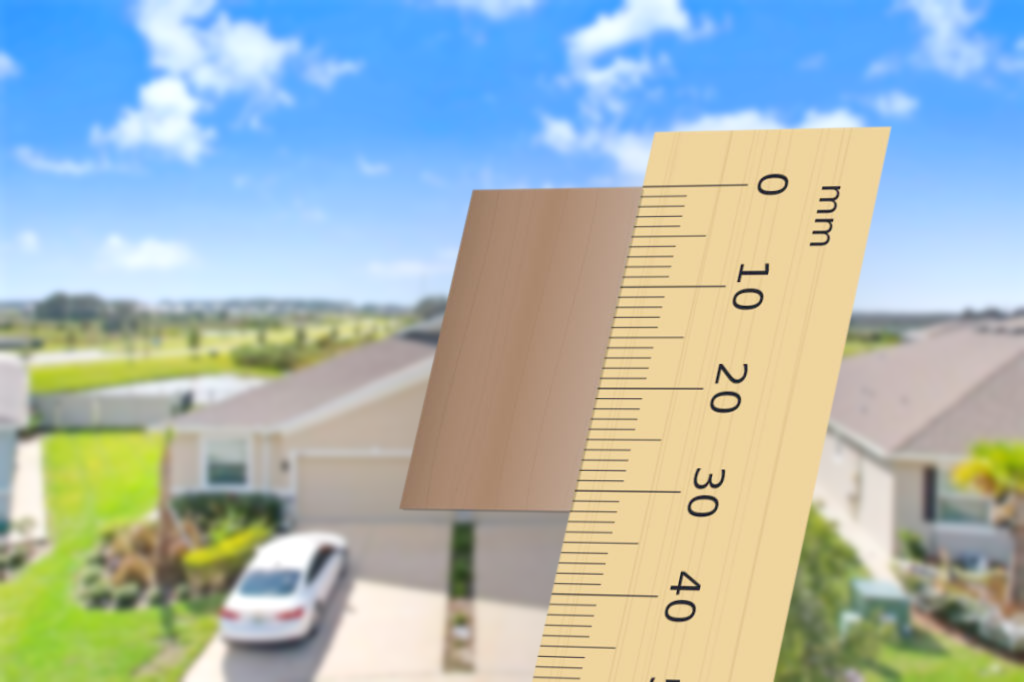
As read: **32** mm
